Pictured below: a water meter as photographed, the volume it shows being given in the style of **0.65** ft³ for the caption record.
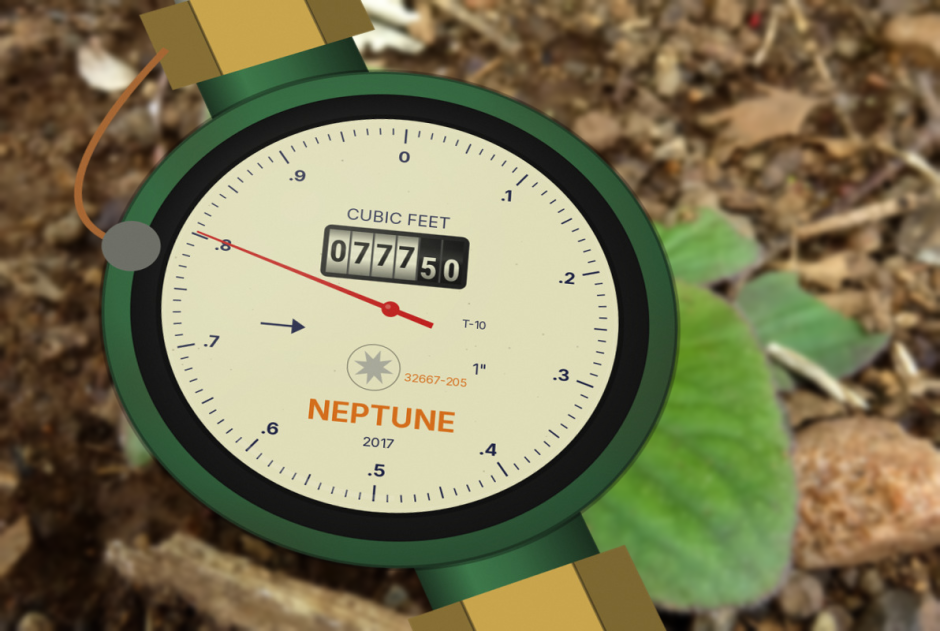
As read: **77749.80** ft³
